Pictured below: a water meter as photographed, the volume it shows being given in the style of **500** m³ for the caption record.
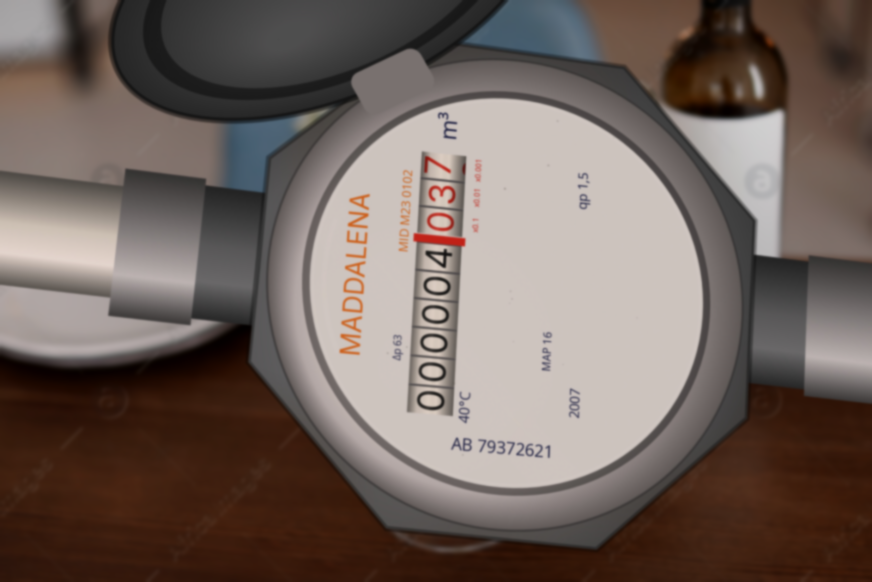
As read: **4.037** m³
